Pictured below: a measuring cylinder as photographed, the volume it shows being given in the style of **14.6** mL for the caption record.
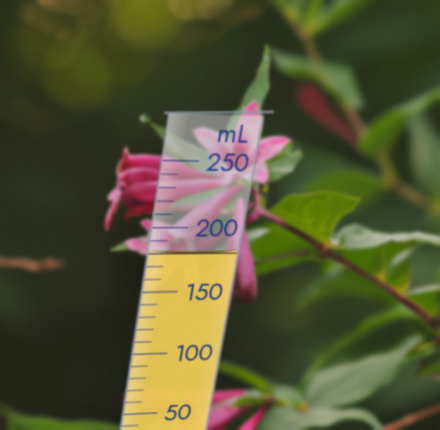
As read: **180** mL
